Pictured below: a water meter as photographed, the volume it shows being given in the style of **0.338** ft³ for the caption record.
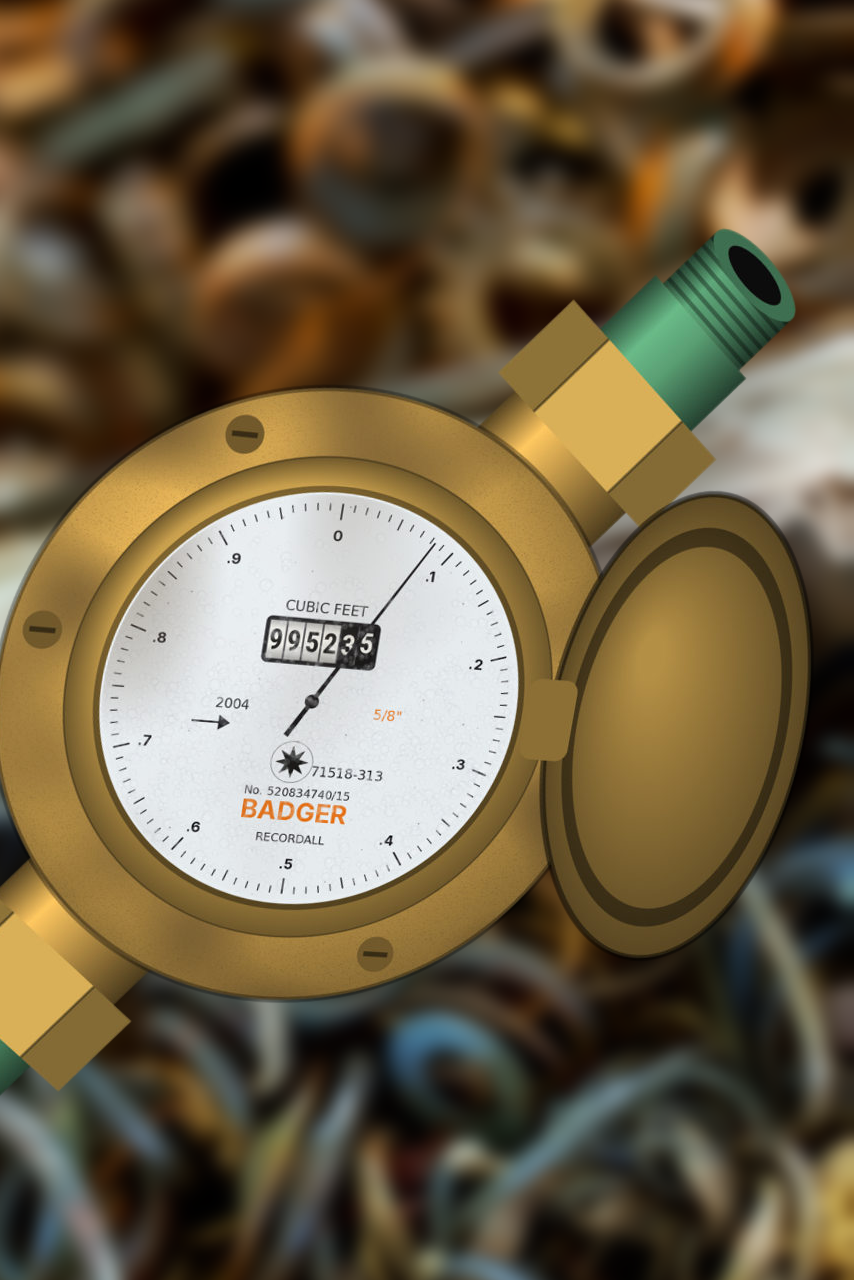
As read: **995235.08** ft³
